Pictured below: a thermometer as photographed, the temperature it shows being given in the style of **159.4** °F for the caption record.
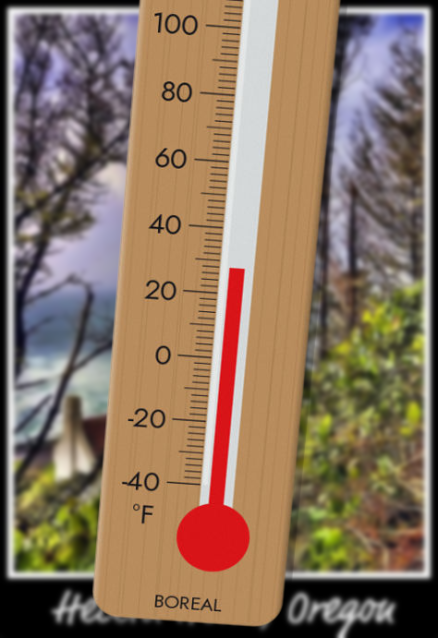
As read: **28** °F
